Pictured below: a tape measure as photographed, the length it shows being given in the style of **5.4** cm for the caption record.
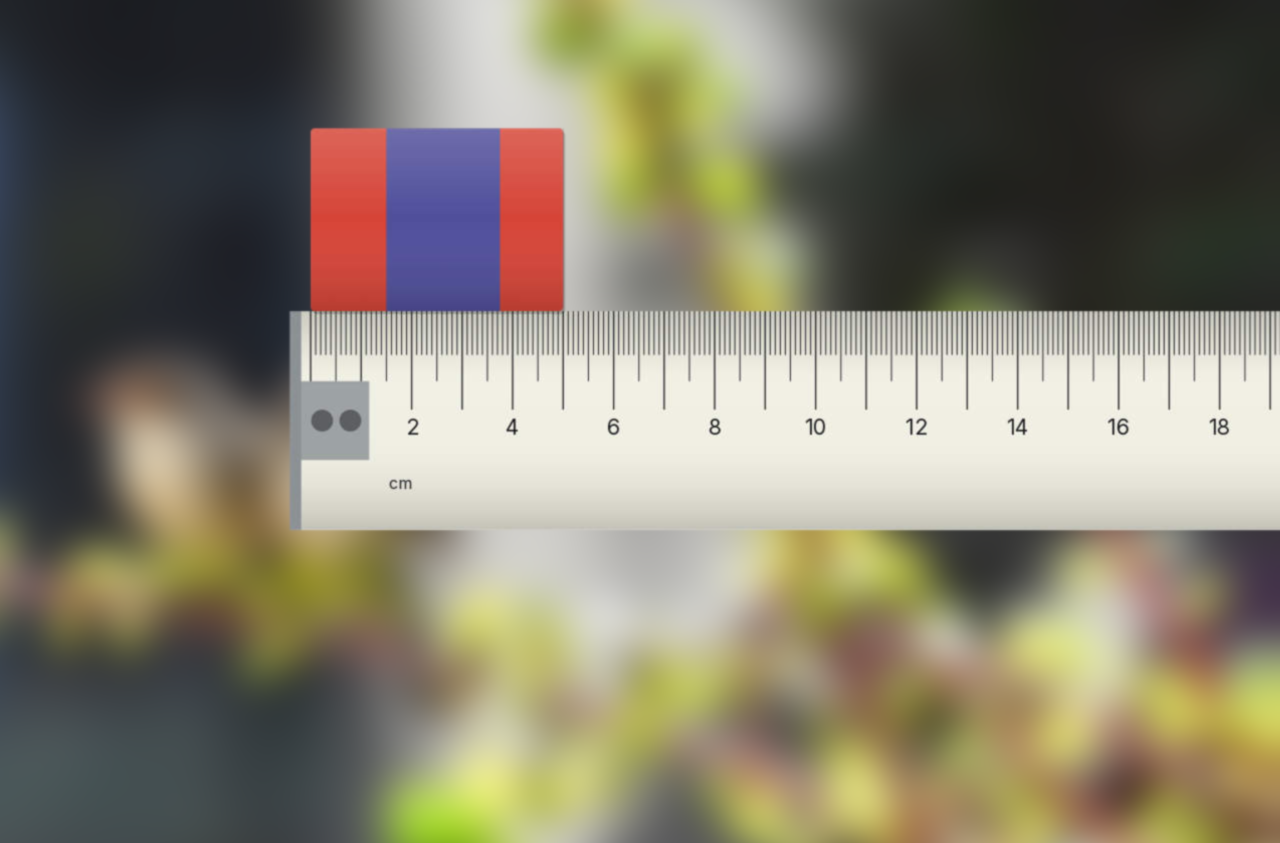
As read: **5** cm
